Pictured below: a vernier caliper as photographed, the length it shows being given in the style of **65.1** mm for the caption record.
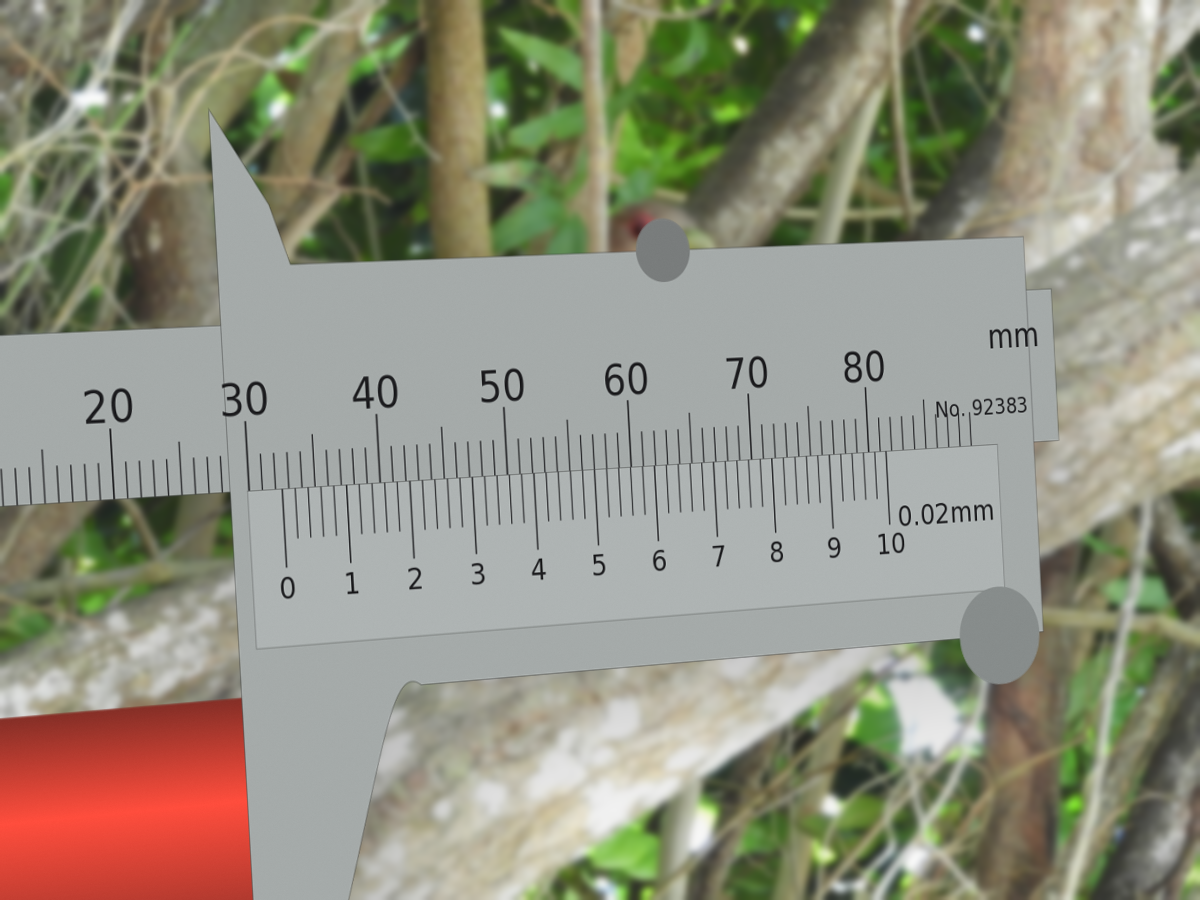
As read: **32.5** mm
